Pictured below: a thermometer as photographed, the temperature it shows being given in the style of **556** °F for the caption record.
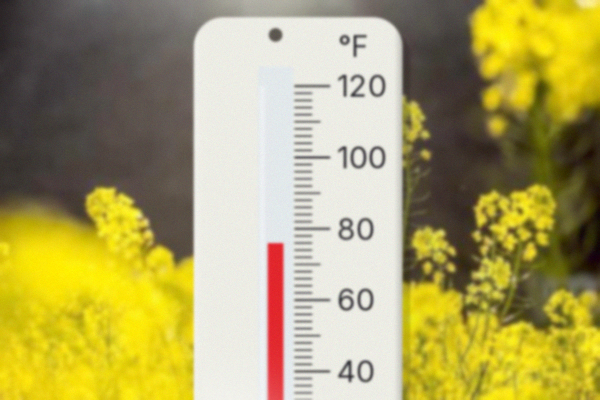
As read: **76** °F
